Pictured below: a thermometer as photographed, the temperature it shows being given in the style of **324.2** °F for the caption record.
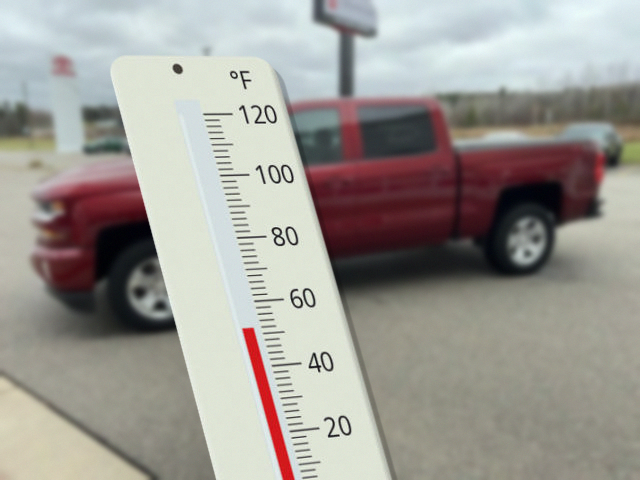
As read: **52** °F
